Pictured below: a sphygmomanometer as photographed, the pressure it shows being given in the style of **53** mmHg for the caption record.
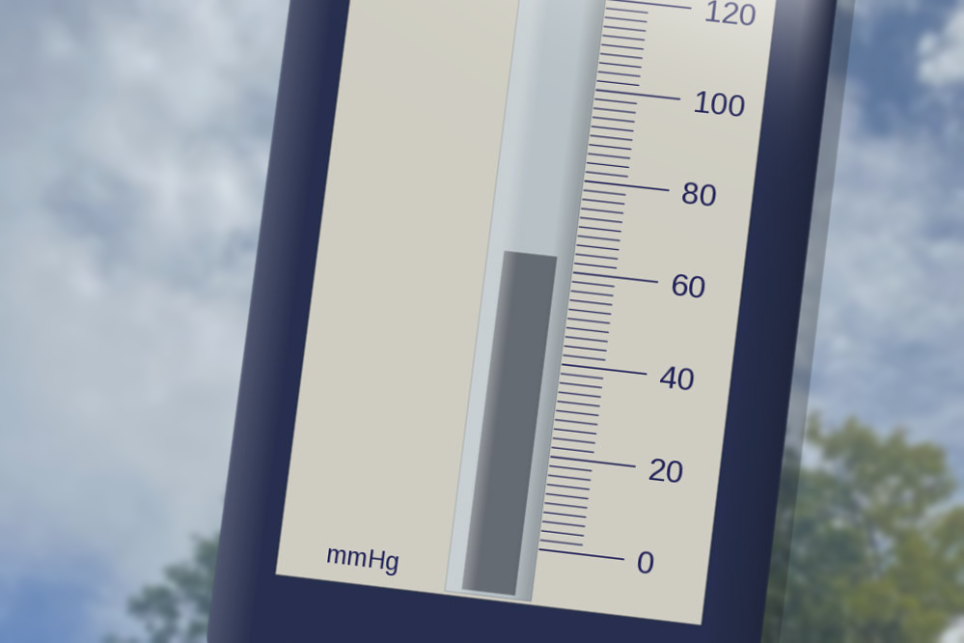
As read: **63** mmHg
